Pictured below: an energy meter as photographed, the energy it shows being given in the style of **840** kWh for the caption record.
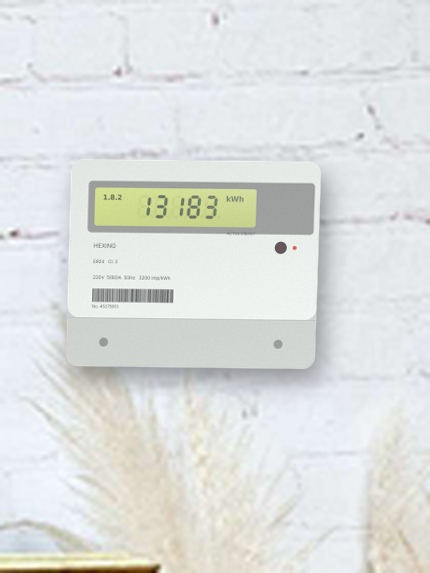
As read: **13183** kWh
